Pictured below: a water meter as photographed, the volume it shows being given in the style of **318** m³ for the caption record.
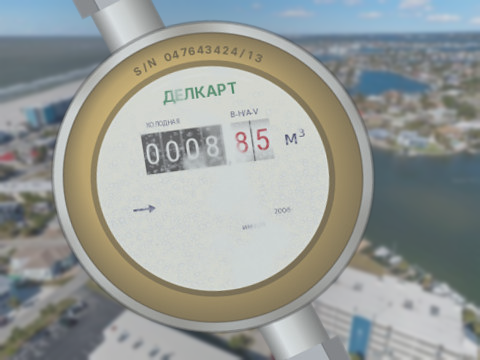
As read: **8.85** m³
